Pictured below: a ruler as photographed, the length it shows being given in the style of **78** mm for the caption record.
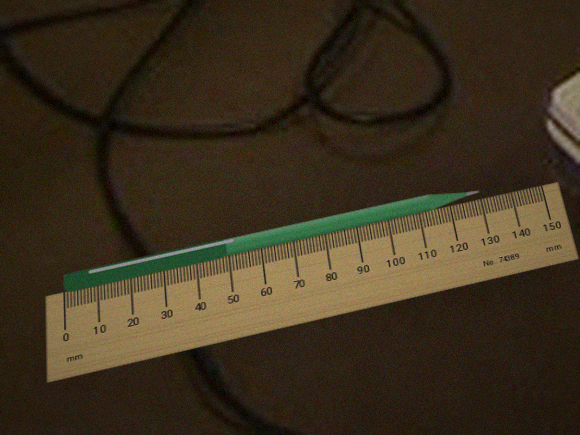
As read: **130** mm
